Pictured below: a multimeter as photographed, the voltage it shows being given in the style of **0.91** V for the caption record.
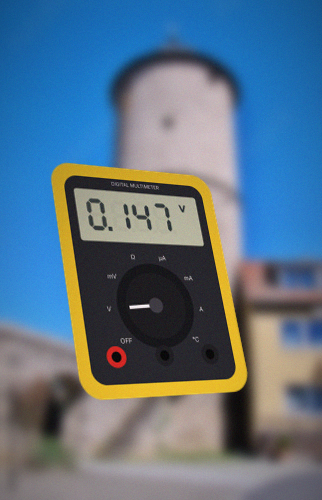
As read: **0.147** V
